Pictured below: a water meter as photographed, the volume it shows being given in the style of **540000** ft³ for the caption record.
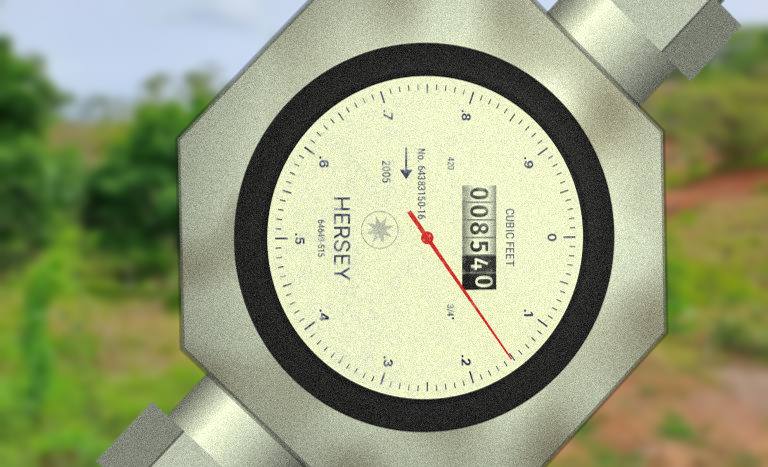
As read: **8540.15** ft³
